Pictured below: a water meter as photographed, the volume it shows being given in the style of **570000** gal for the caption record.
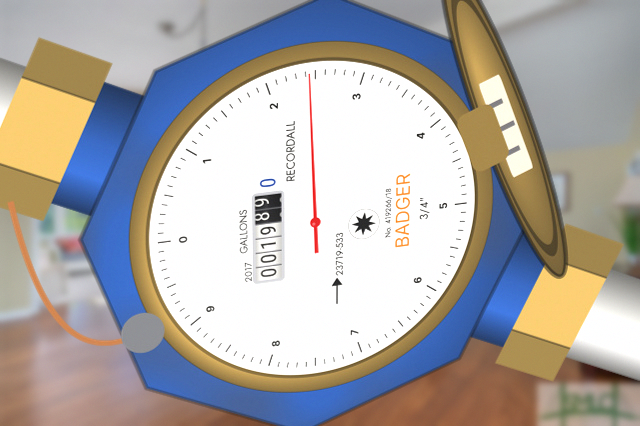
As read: **19892.4** gal
